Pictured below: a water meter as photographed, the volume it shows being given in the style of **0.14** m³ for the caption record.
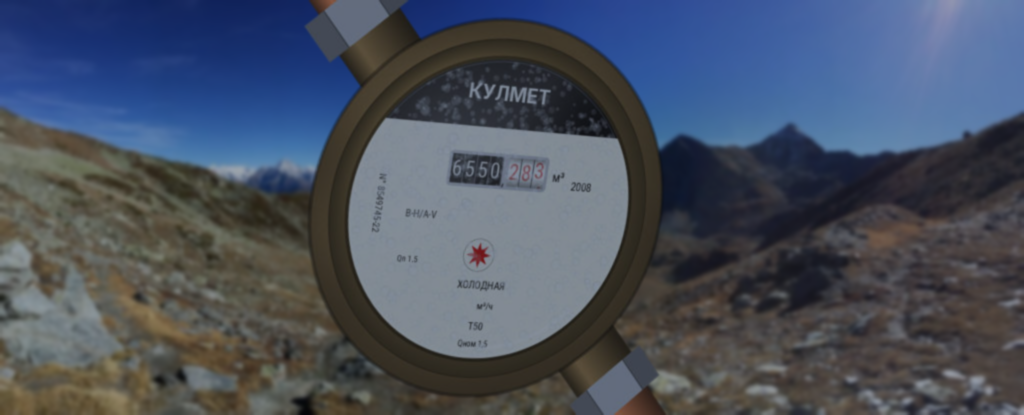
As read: **6550.283** m³
